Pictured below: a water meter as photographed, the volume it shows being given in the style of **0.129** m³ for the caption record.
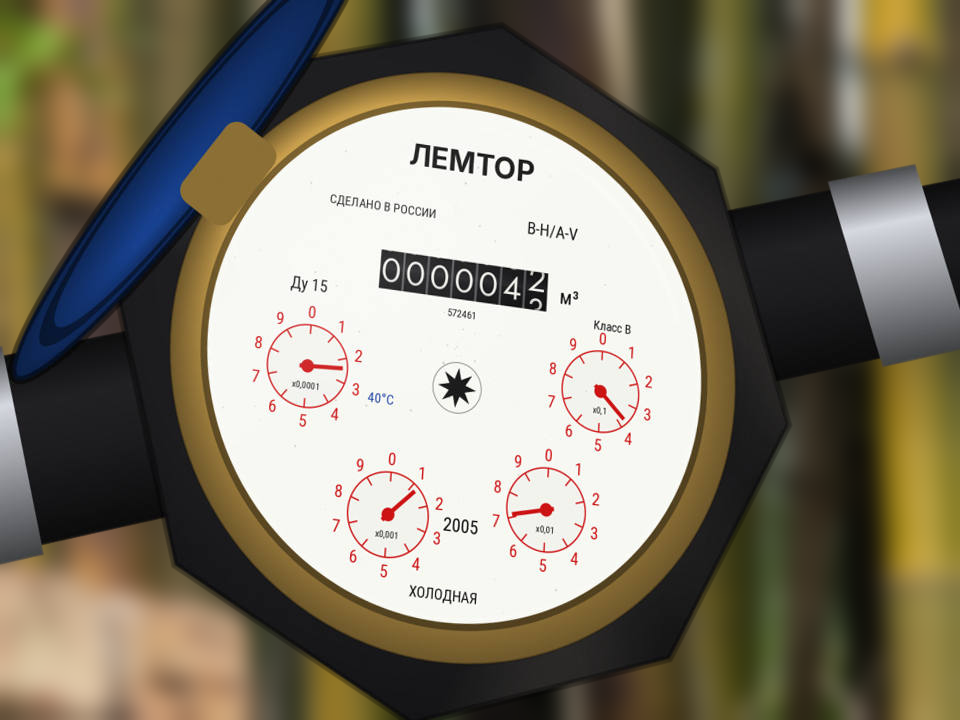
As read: **42.3712** m³
